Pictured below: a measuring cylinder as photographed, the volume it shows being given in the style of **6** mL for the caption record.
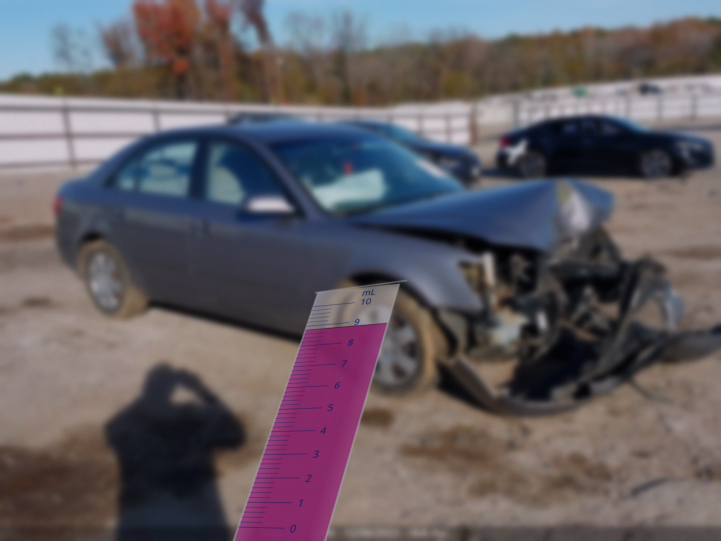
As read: **8.8** mL
